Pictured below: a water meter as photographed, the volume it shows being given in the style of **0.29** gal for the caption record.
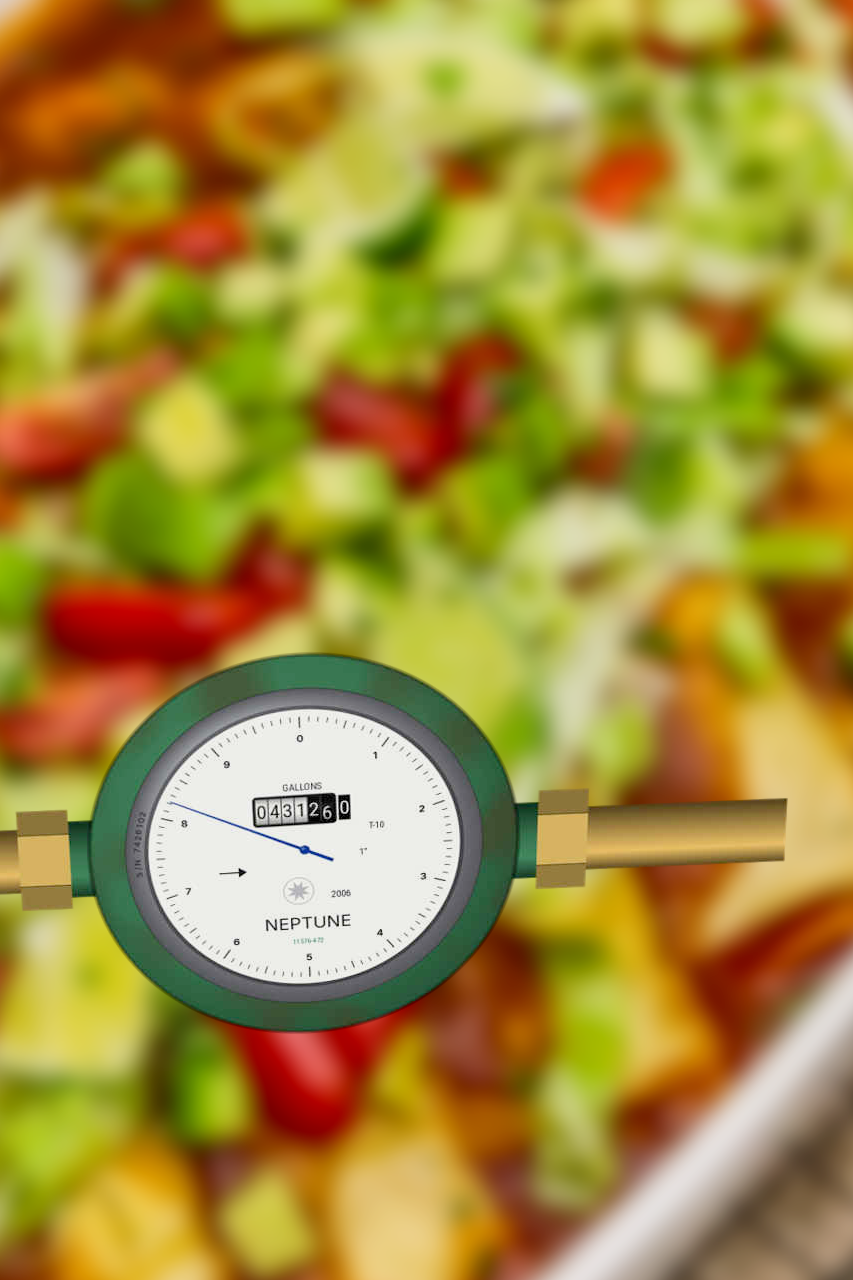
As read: **431258.2** gal
